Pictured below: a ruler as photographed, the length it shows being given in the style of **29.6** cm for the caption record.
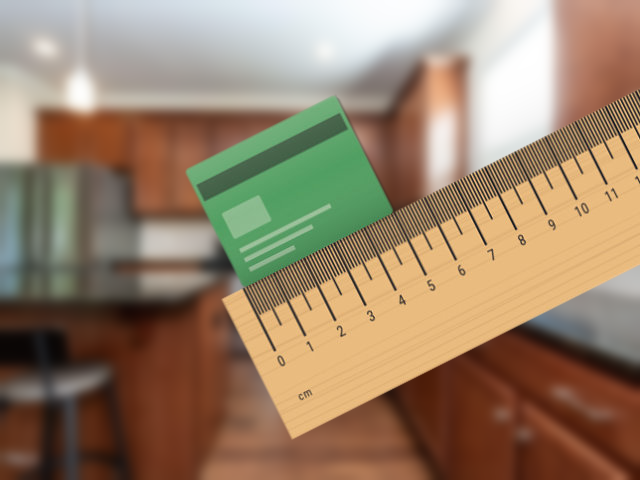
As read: **5** cm
